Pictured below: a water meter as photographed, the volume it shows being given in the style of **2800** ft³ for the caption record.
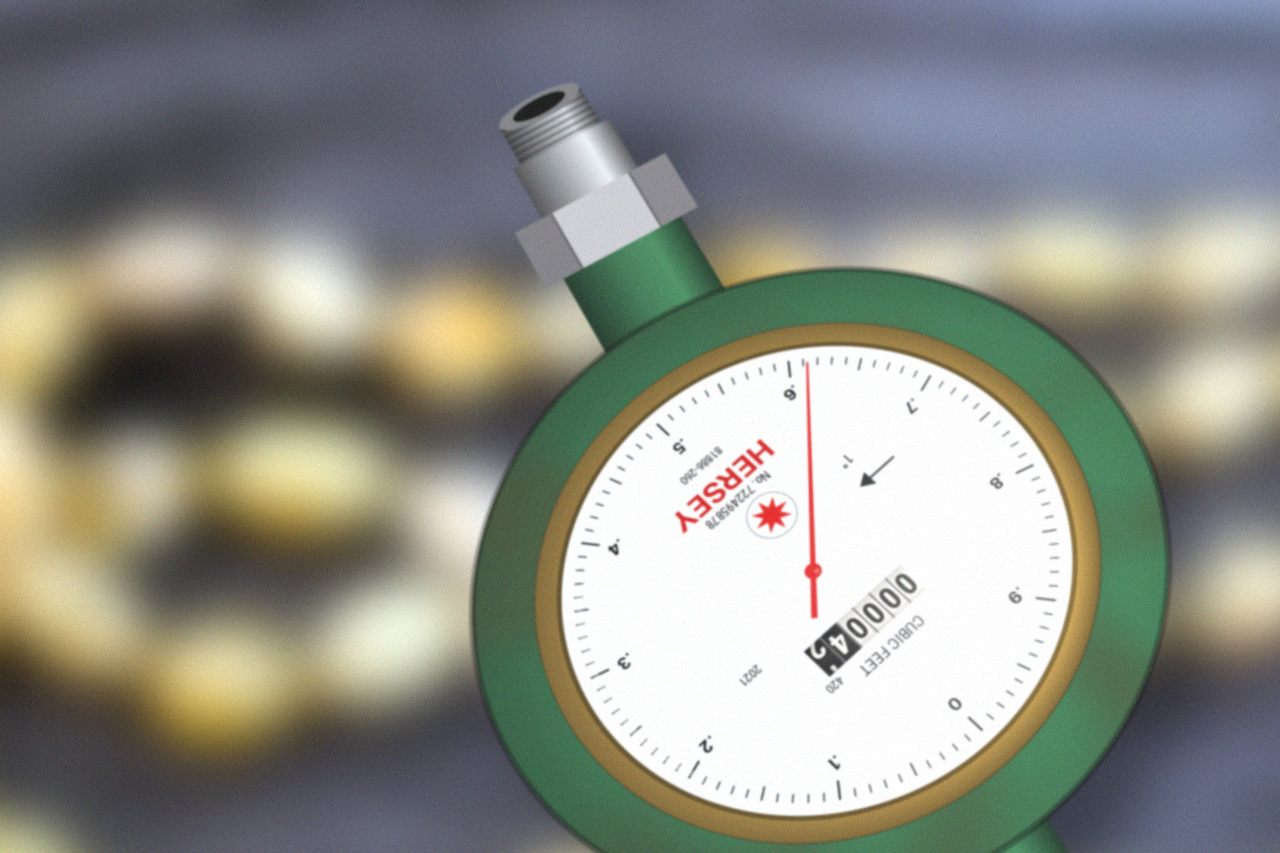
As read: **41.61** ft³
